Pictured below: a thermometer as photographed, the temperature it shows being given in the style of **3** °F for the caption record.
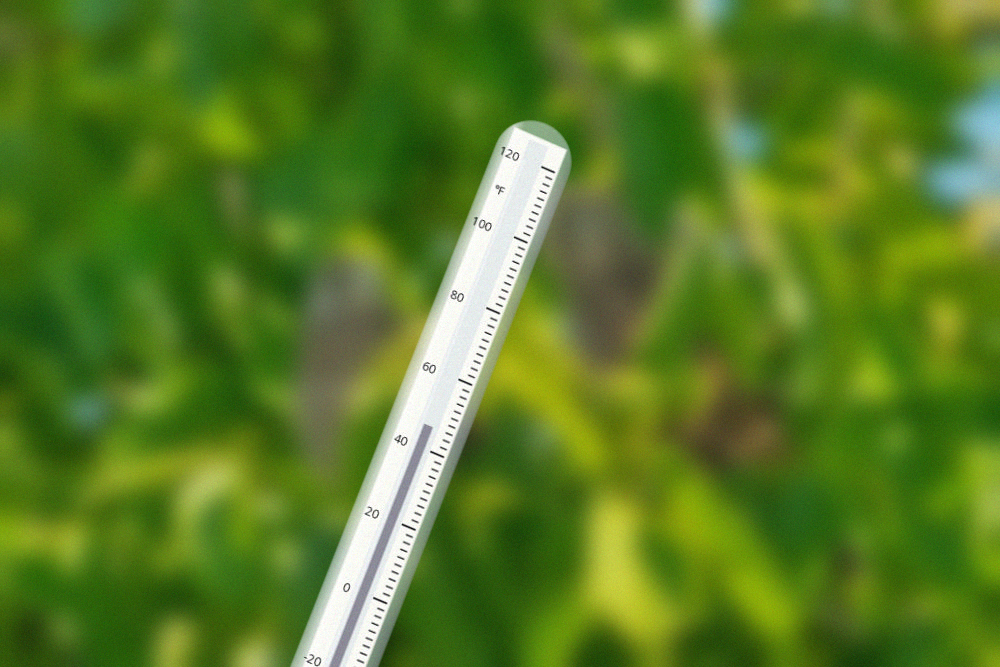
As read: **46** °F
